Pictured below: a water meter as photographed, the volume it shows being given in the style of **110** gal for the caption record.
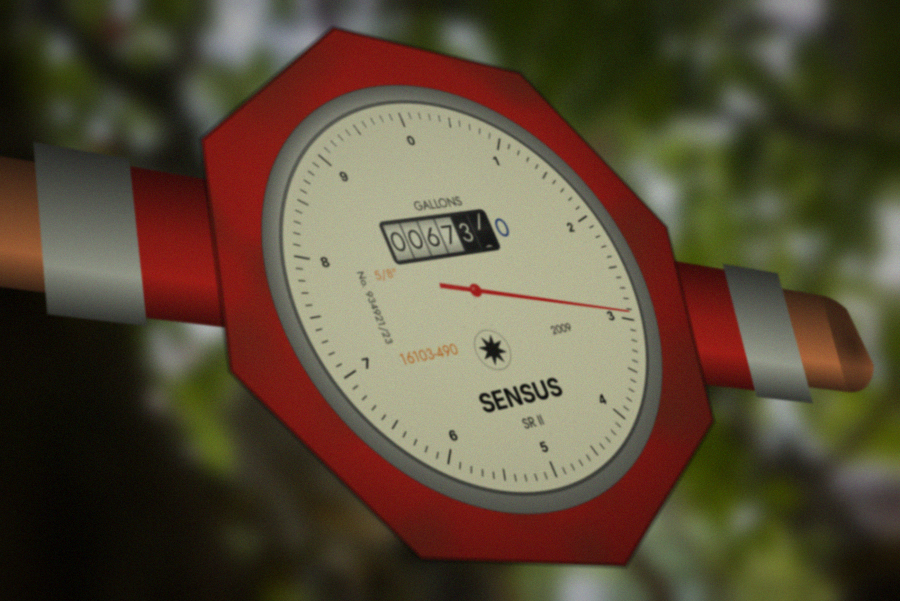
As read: **67372.9** gal
